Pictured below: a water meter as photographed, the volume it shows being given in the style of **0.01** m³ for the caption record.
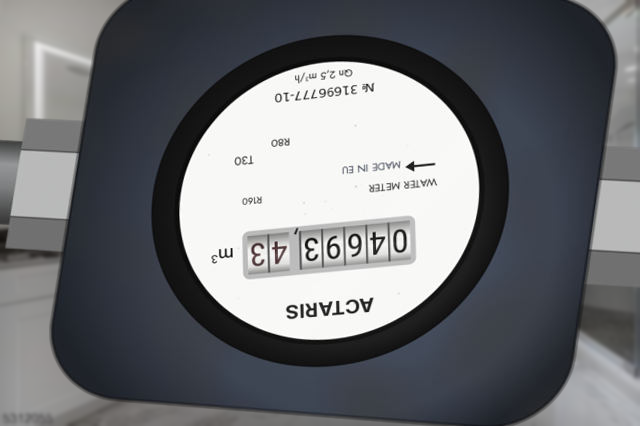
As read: **4693.43** m³
